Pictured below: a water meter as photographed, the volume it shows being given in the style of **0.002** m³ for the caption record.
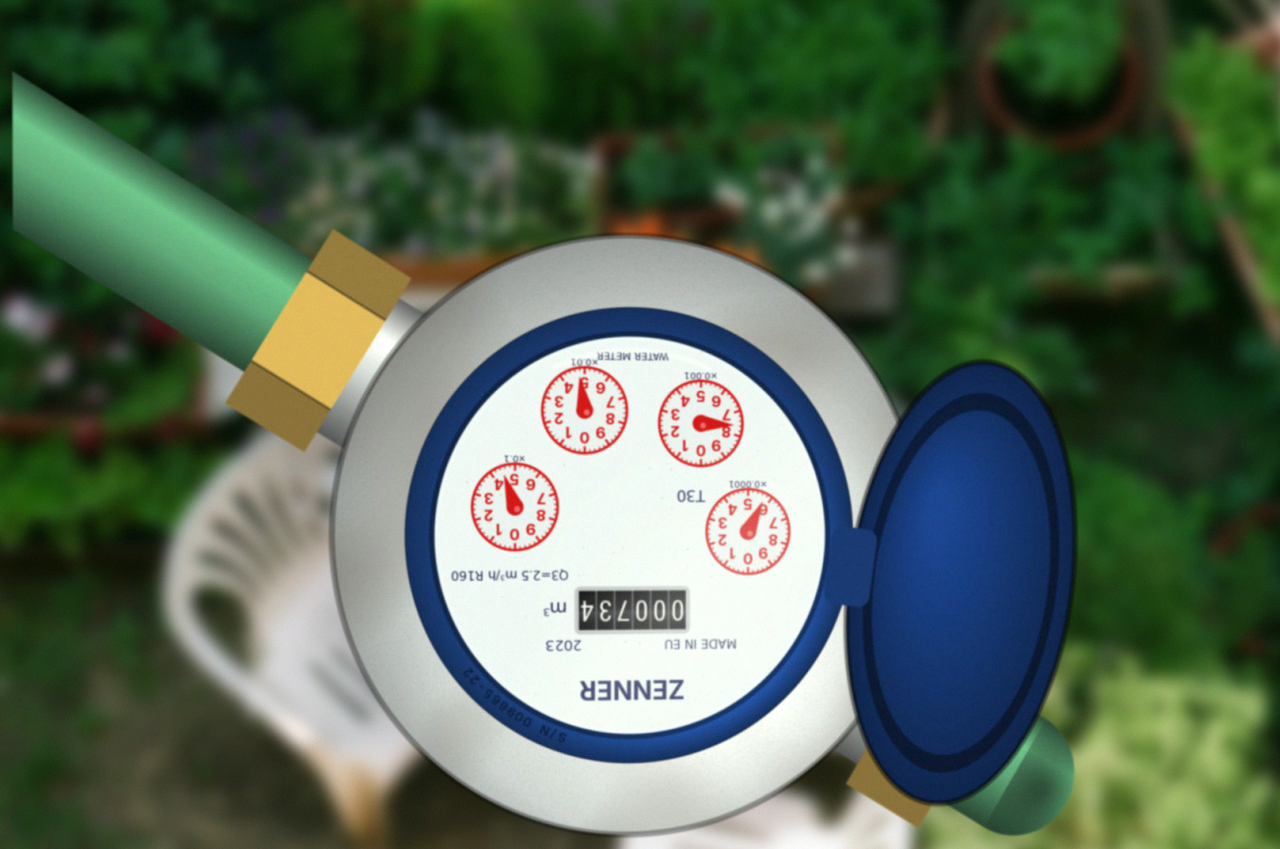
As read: **734.4475** m³
